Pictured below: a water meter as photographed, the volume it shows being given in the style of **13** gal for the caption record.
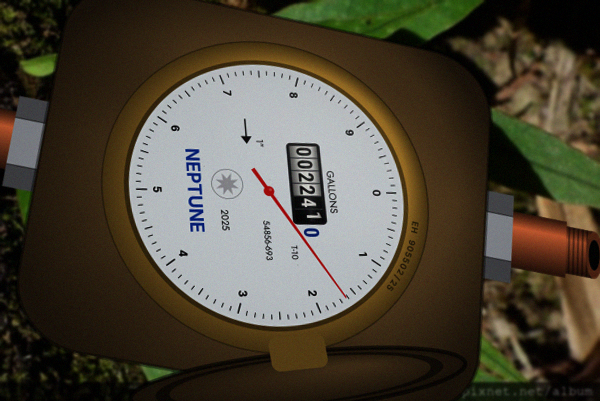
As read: **22411.6** gal
